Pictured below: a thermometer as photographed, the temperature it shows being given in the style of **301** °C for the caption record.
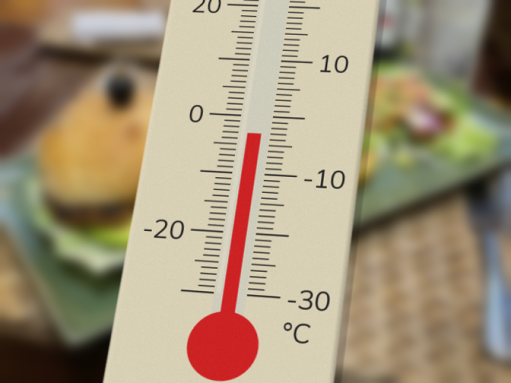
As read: **-3** °C
